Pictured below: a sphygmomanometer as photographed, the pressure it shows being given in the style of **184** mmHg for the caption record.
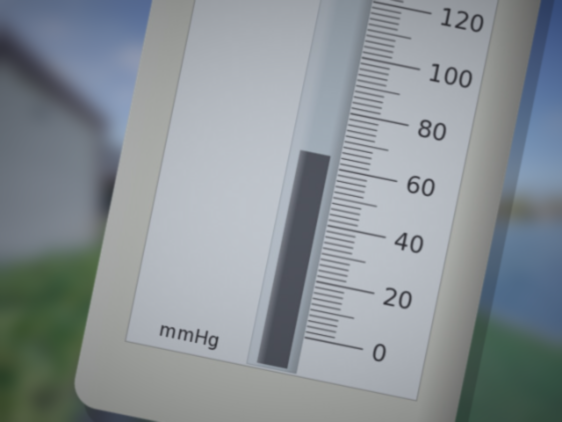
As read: **64** mmHg
